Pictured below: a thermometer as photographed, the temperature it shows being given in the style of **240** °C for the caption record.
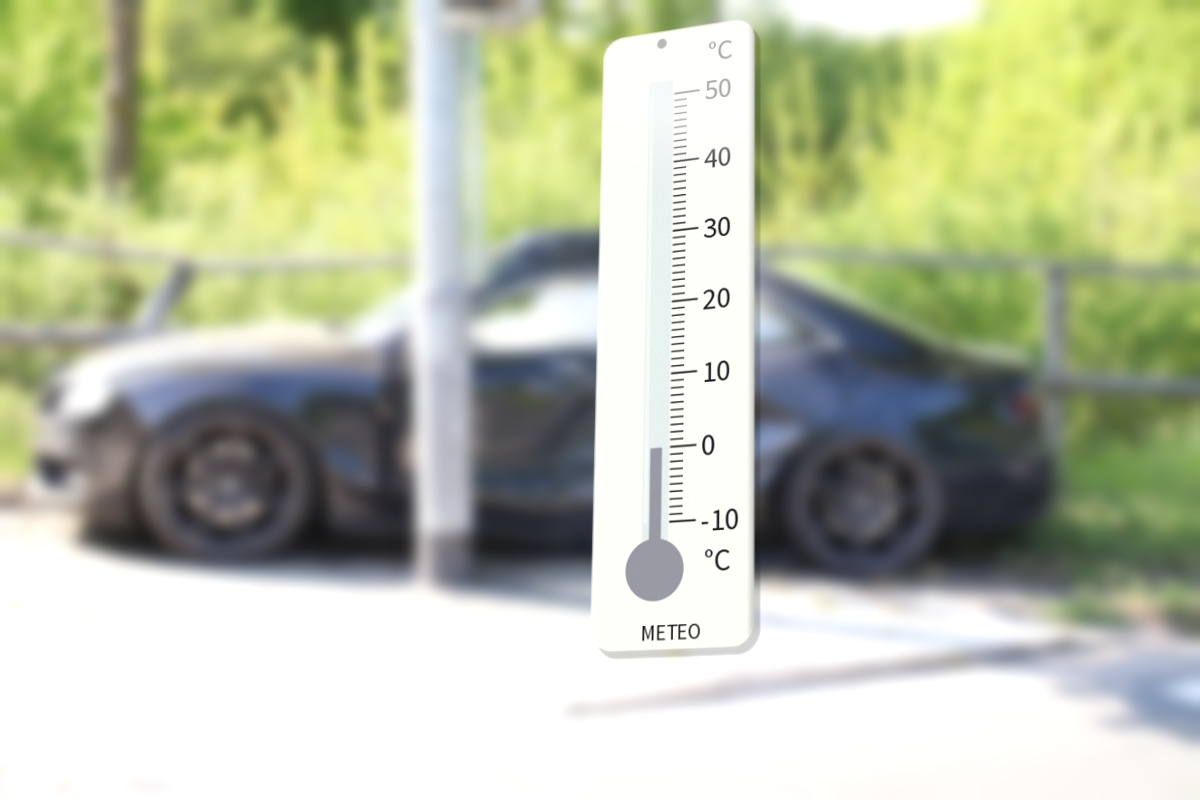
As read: **0** °C
